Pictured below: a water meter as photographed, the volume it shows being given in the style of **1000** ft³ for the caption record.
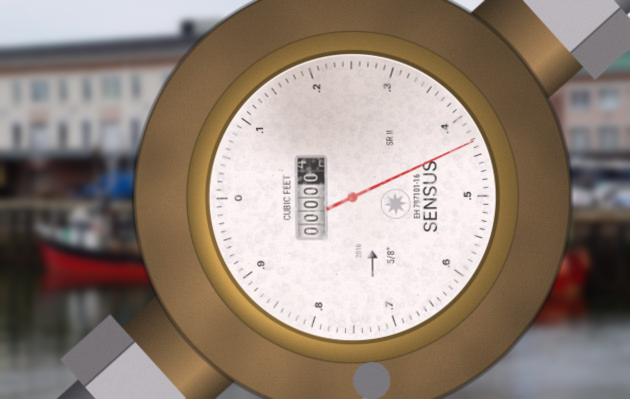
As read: **4.43** ft³
